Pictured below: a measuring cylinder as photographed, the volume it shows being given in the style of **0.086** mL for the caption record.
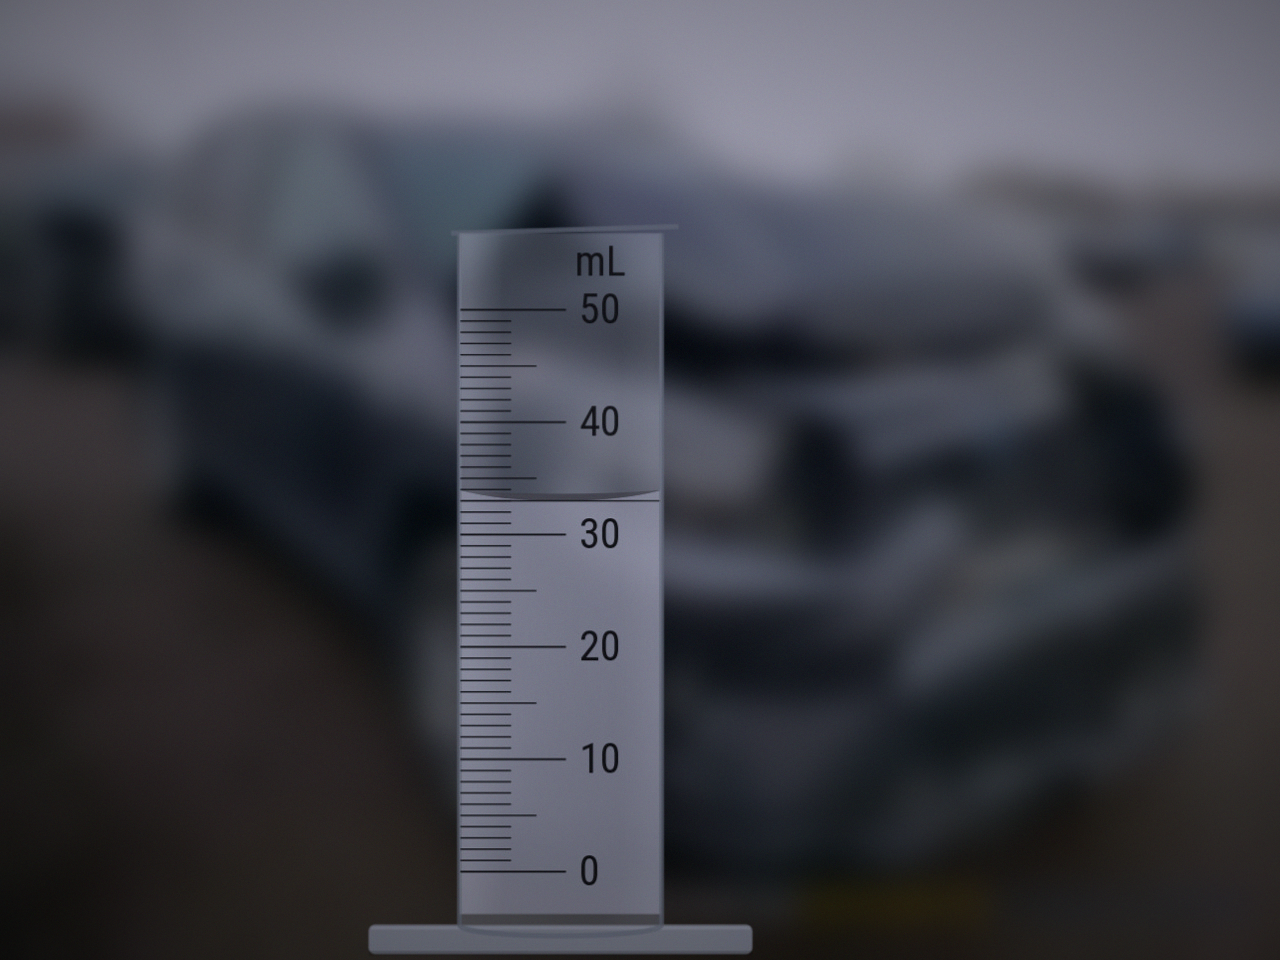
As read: **33** mL
